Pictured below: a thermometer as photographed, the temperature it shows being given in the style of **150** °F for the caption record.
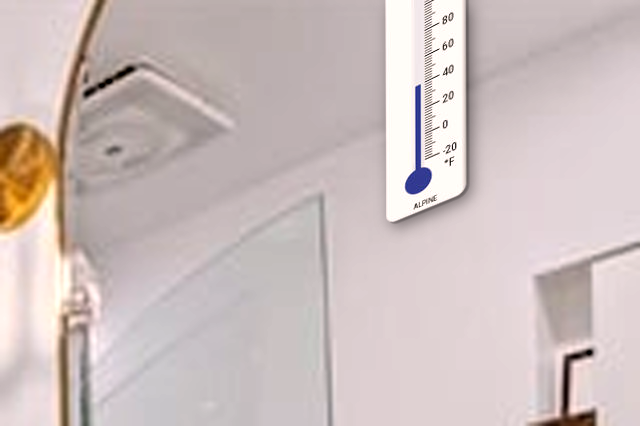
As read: **40** °F
